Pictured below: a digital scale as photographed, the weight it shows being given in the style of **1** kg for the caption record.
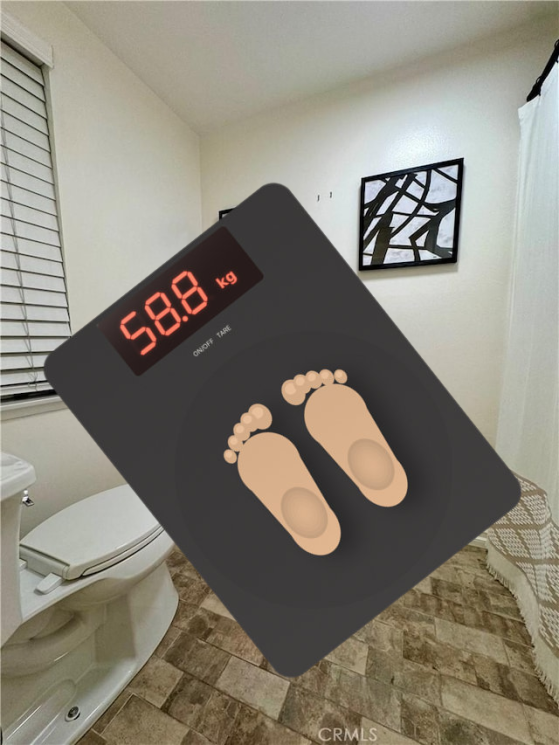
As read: **58.8** kg
